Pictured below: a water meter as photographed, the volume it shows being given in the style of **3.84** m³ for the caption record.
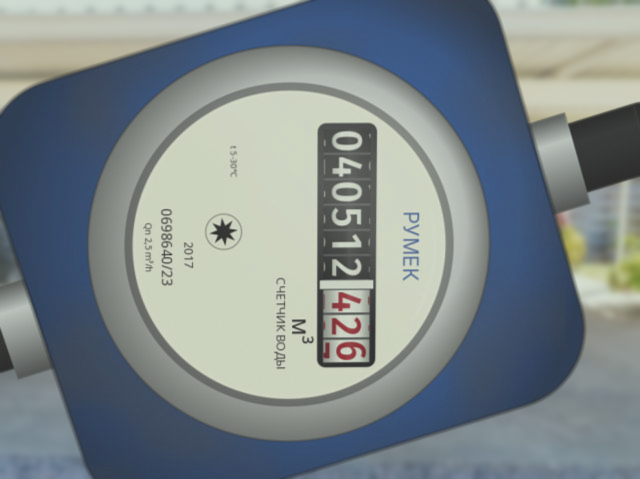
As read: **40512.426** m³
